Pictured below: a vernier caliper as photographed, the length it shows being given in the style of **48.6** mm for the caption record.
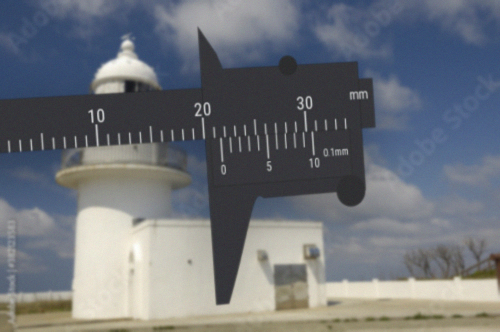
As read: **21.6** mm
